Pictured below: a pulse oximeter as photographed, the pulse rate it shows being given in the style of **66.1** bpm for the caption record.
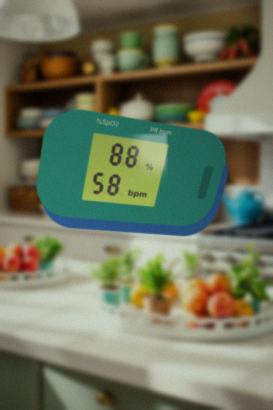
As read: **58** bpm
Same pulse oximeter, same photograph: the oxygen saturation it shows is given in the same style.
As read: **88** %
